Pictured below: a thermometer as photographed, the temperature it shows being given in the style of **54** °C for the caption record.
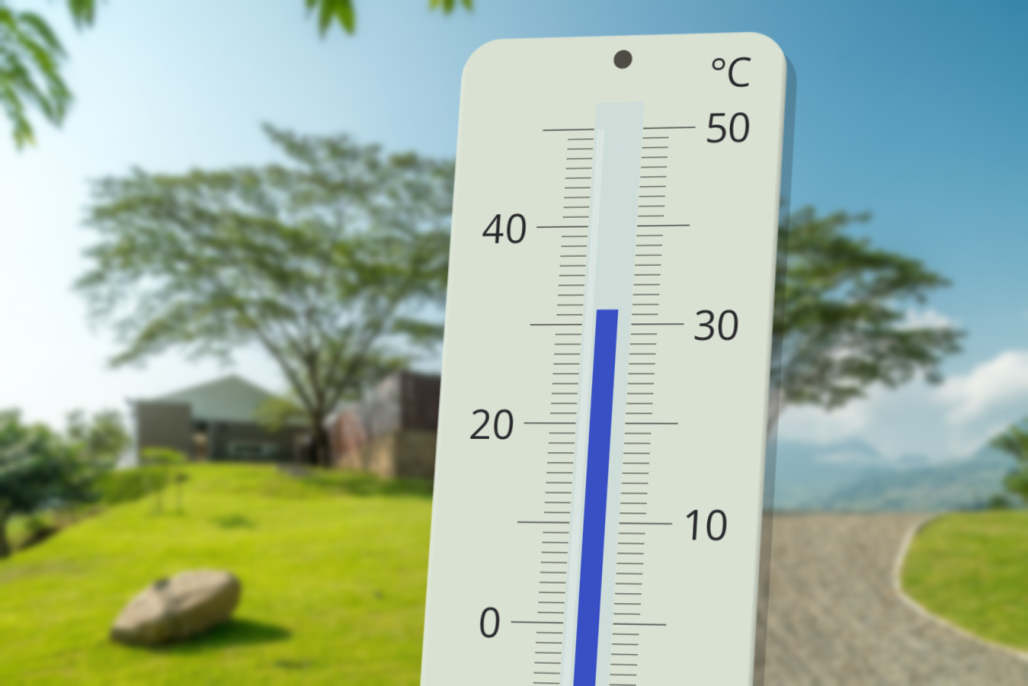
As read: **31.5** °C
